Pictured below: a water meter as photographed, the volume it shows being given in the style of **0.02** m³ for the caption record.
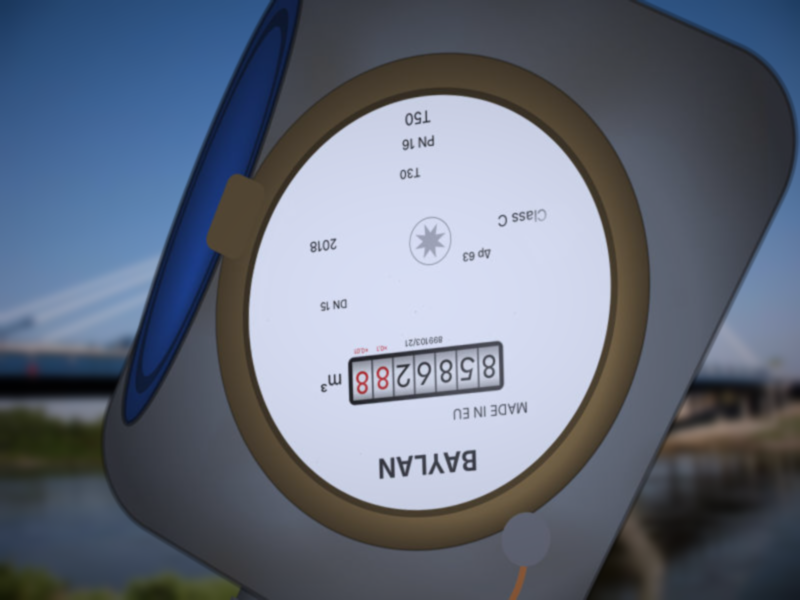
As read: **85862.88** m³
